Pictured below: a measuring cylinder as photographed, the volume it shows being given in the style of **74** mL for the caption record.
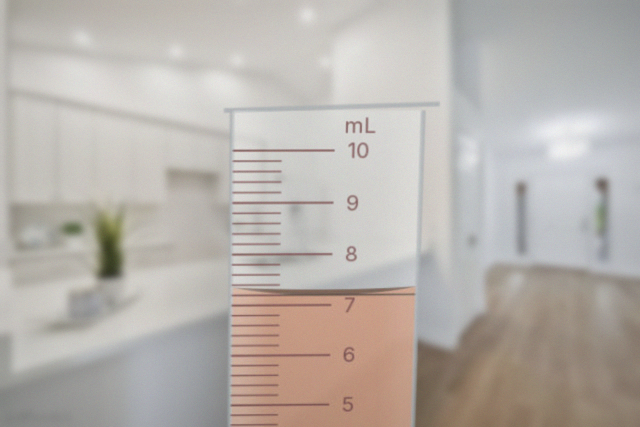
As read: **7.2** mL
